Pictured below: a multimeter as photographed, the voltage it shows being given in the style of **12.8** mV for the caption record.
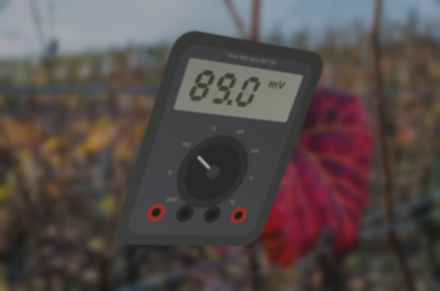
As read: **89.0** mV
